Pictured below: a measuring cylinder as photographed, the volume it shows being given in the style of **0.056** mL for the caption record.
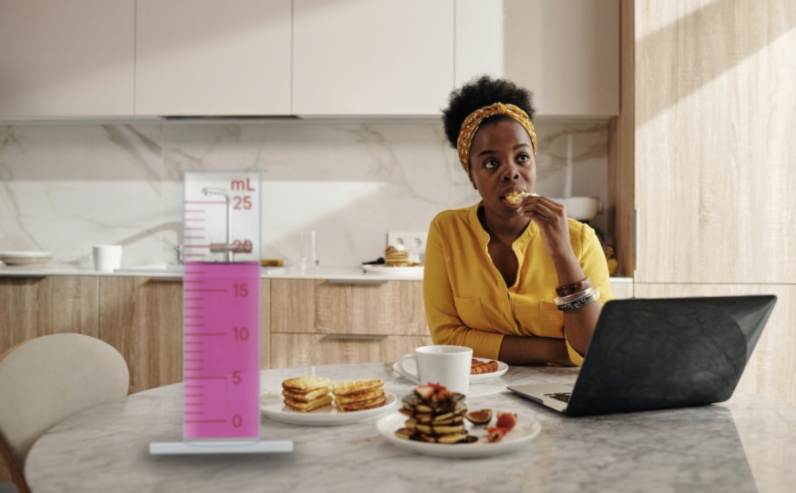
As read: **18** mL
